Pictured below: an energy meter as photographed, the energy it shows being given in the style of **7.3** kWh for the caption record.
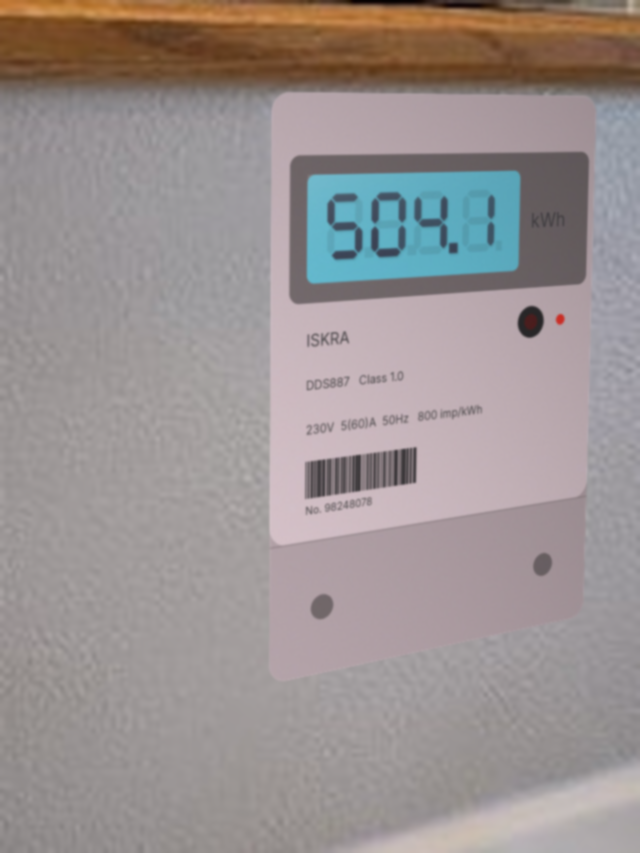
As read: **504.1** kWh
